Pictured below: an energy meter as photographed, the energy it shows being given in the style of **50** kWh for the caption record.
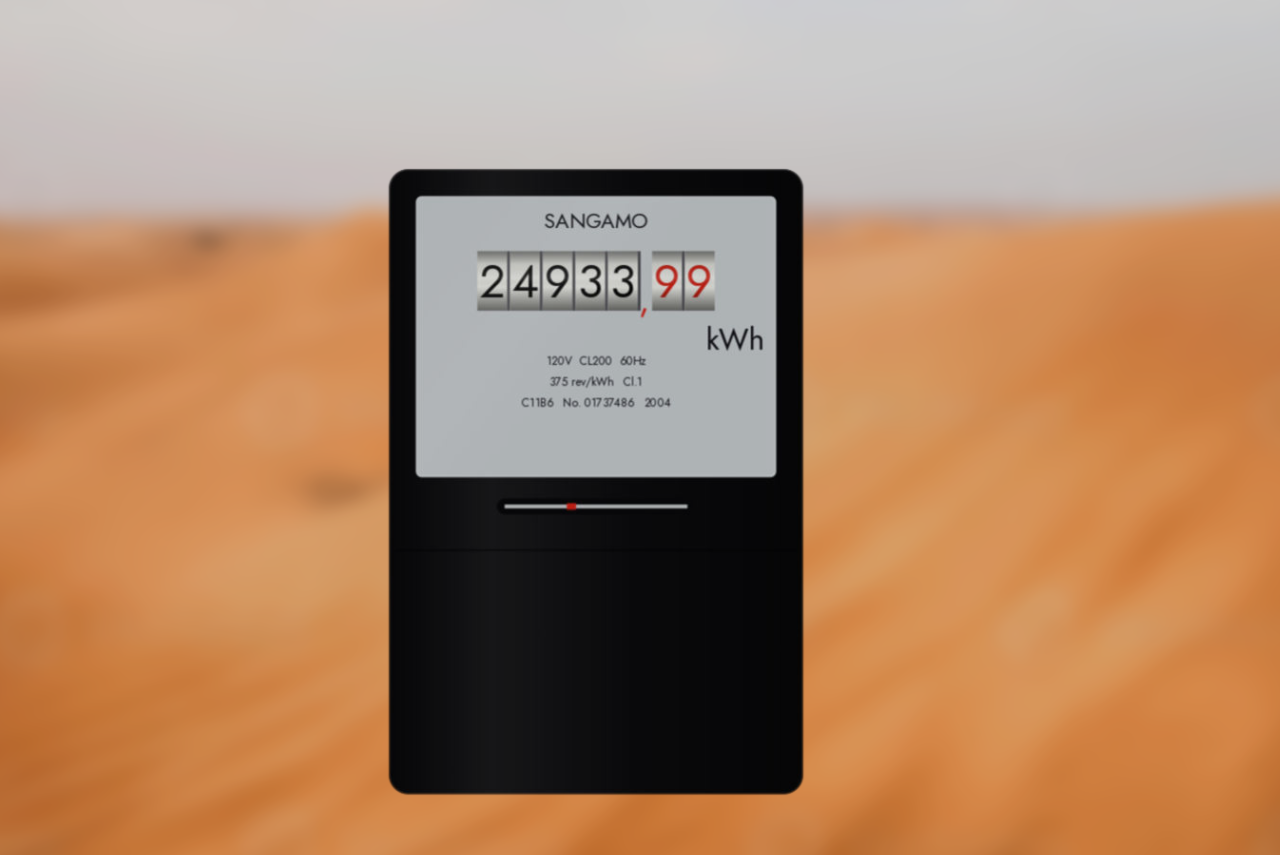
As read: **24933.99** kWh
